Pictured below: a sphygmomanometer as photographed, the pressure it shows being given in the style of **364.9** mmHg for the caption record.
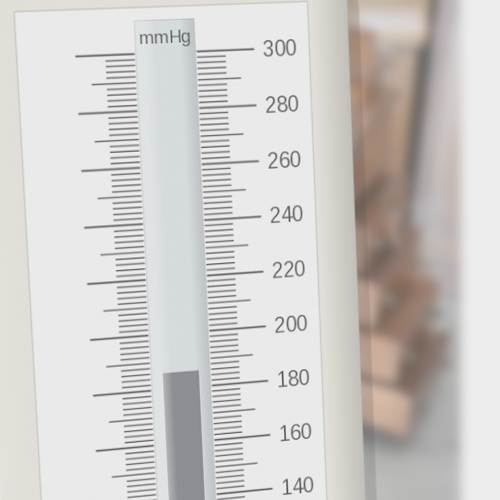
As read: **186** mmHg
